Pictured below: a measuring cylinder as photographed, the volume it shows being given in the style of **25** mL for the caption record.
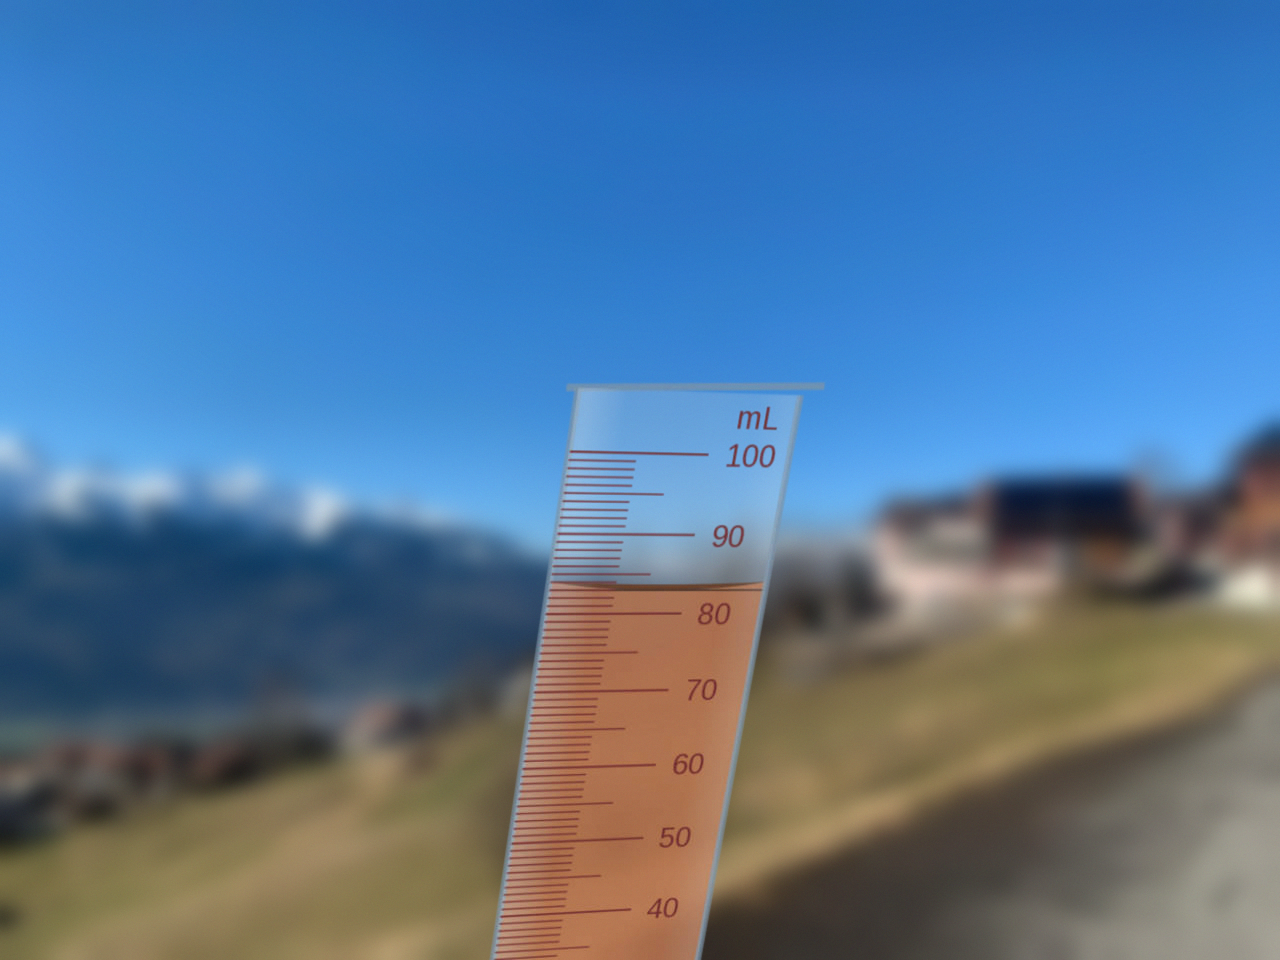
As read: **83** mL
